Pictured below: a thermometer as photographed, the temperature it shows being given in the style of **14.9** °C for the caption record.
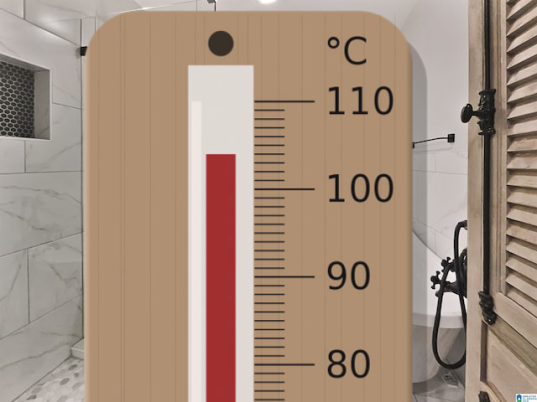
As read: **104** °C
